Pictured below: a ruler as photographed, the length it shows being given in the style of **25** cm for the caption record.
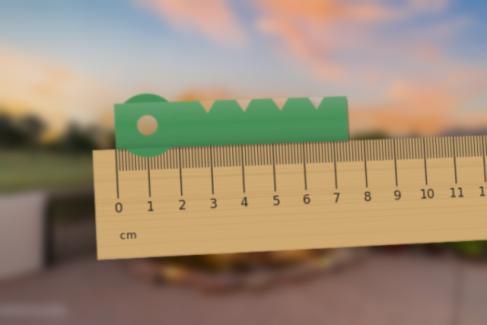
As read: **7.5** cm
